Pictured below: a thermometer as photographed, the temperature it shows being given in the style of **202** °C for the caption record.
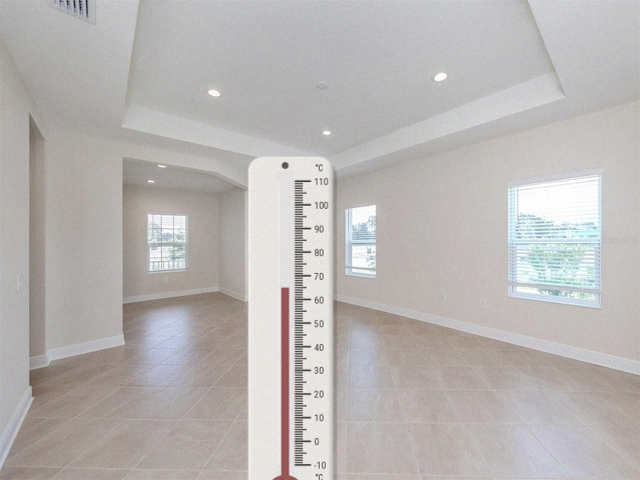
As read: **65** °C
